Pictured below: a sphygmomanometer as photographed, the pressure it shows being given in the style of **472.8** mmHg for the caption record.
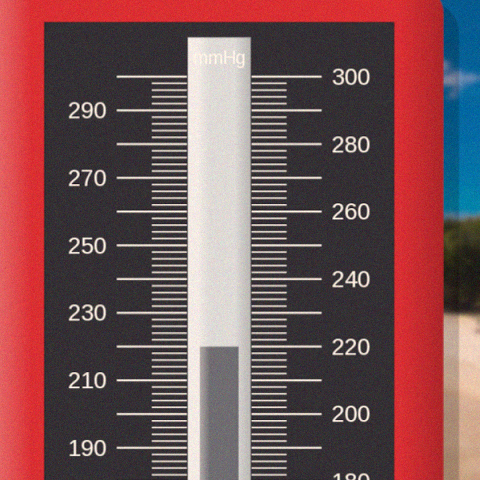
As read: **220** mmHg
